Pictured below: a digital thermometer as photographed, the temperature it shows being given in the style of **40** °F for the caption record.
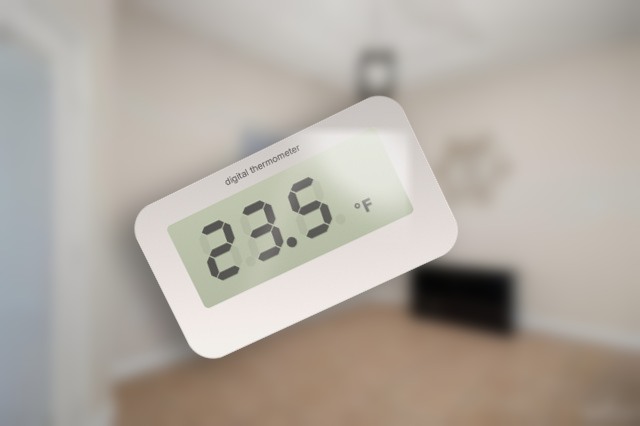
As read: **23.5** °F
